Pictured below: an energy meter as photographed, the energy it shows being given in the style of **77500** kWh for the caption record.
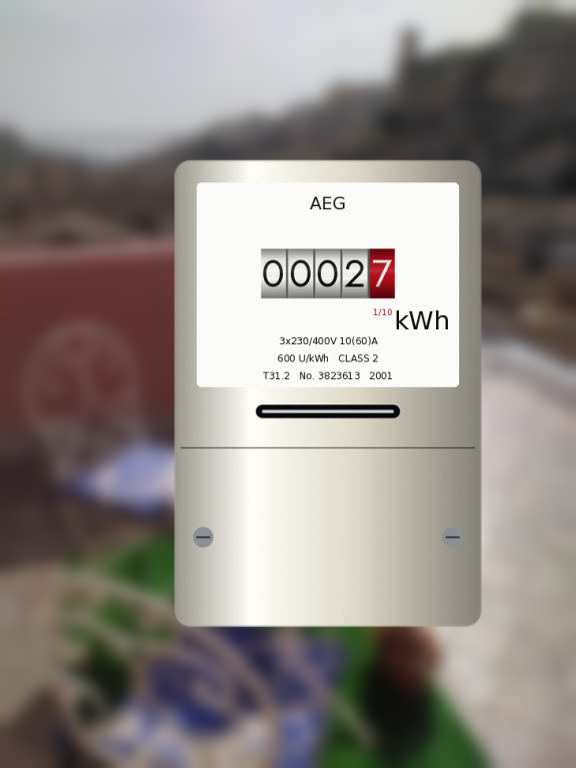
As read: **2.7** kWh
